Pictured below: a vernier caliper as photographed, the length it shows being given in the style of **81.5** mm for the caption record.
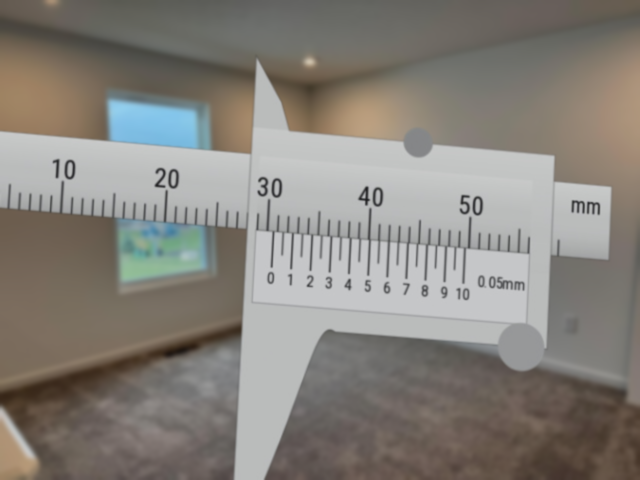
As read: **30.6** mm
